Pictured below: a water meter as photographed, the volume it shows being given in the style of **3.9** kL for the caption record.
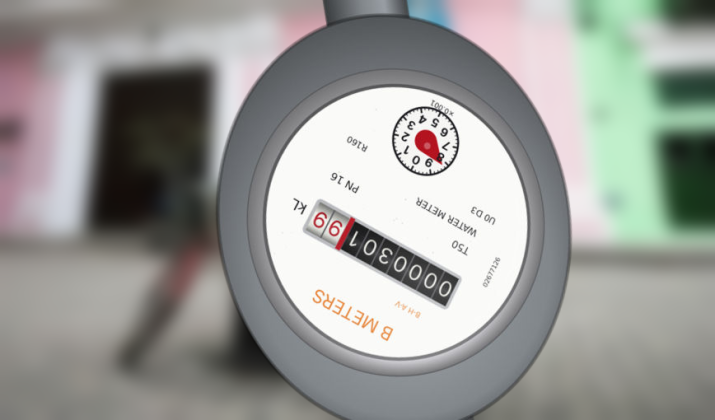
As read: **301.998** kL
